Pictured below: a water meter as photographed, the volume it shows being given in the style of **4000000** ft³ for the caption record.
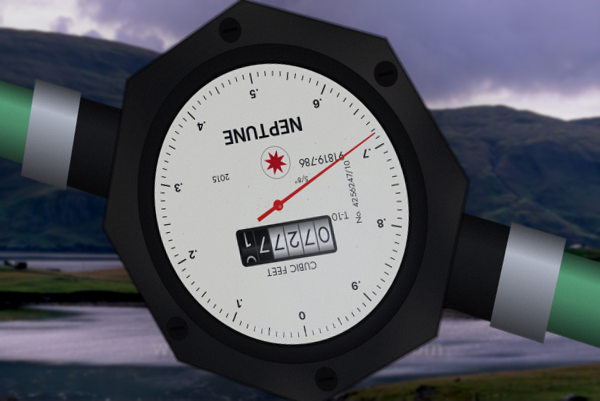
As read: **72770.68** ft³
